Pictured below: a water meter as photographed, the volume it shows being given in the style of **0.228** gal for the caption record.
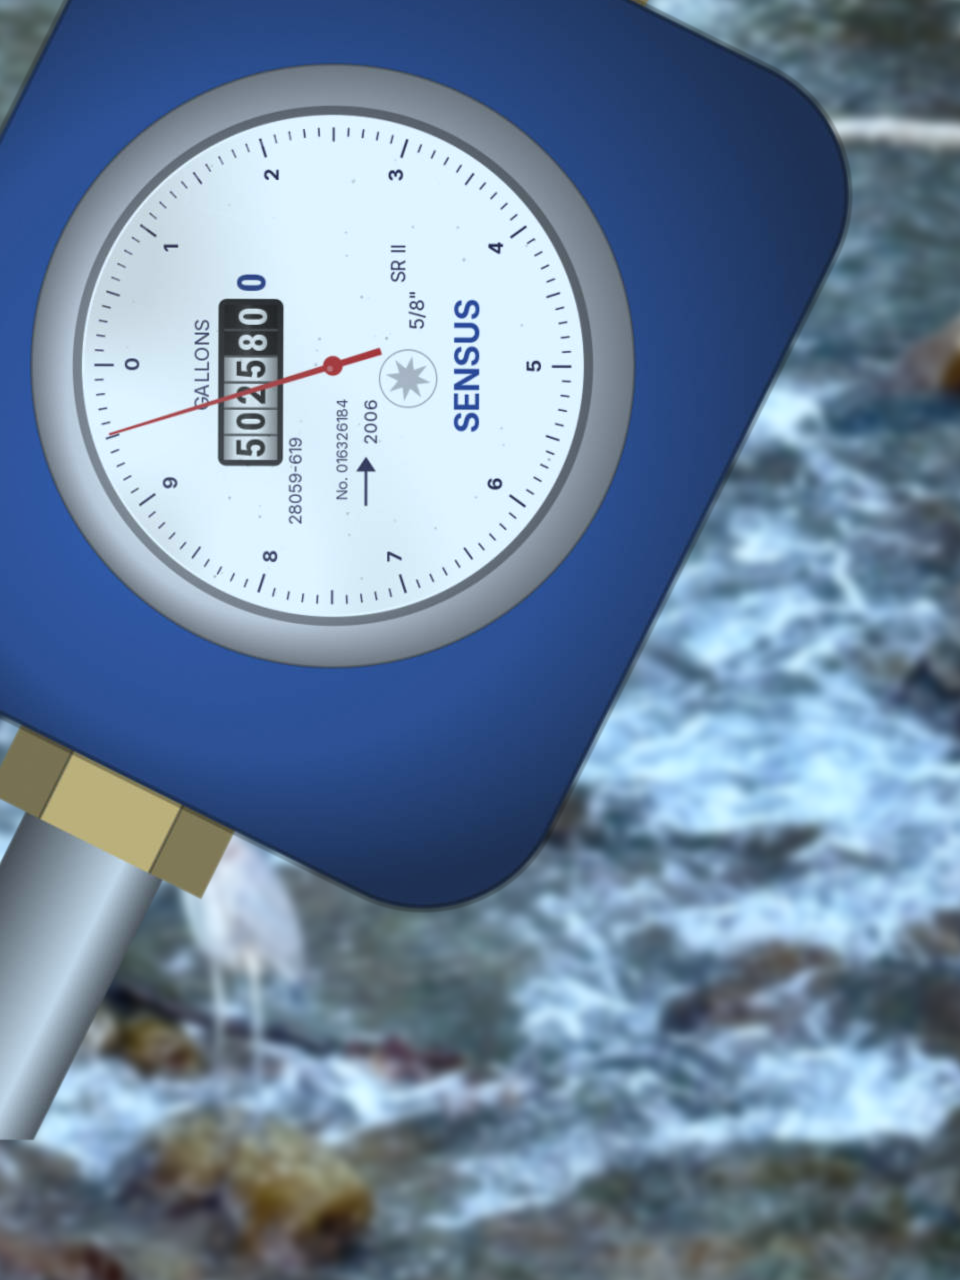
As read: **5025799.5** gal
